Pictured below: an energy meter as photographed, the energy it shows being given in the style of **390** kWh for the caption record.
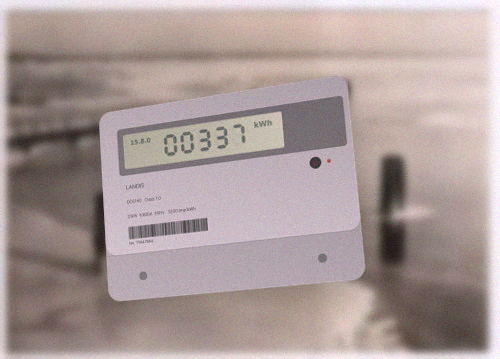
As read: **337** kWh
